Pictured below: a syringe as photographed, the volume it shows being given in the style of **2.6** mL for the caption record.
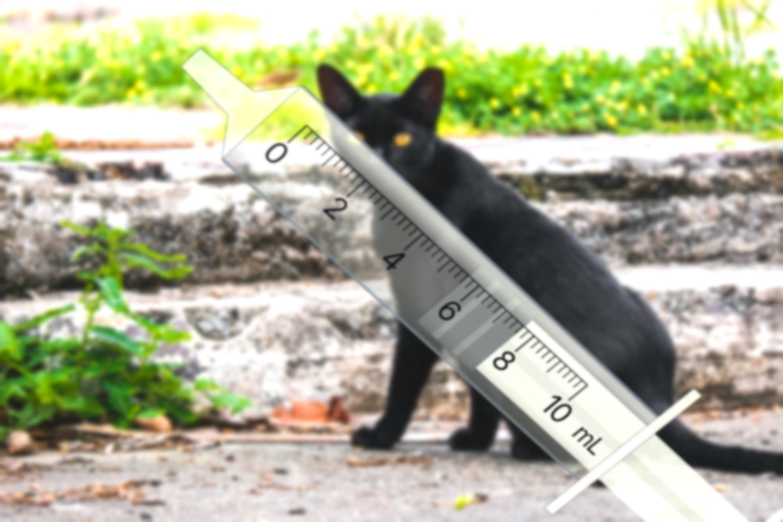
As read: **5.6** mL
